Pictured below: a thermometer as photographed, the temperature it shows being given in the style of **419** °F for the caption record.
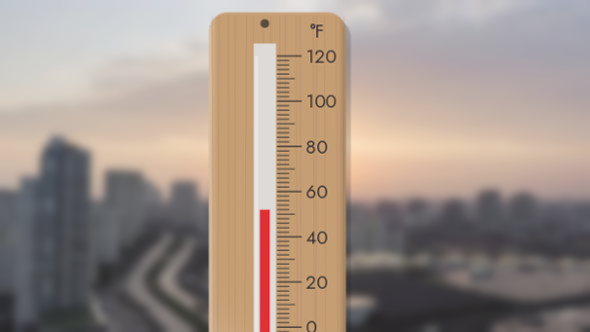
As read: **52** °F
